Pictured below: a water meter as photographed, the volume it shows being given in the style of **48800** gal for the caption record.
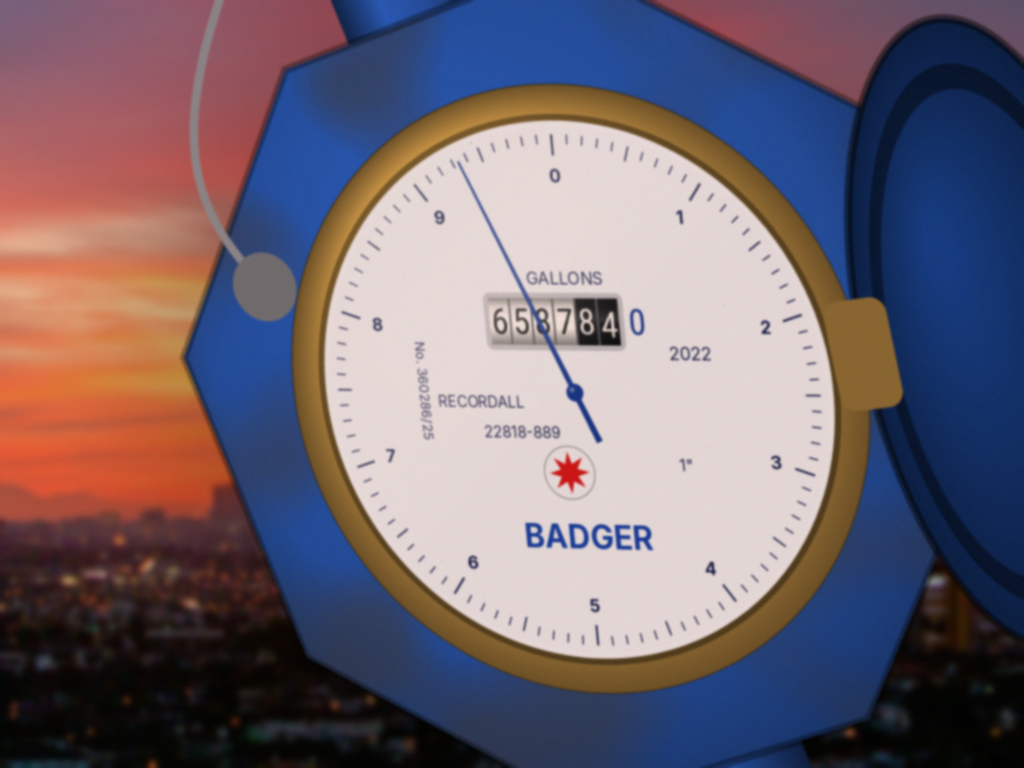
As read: **6587839.3** gal
